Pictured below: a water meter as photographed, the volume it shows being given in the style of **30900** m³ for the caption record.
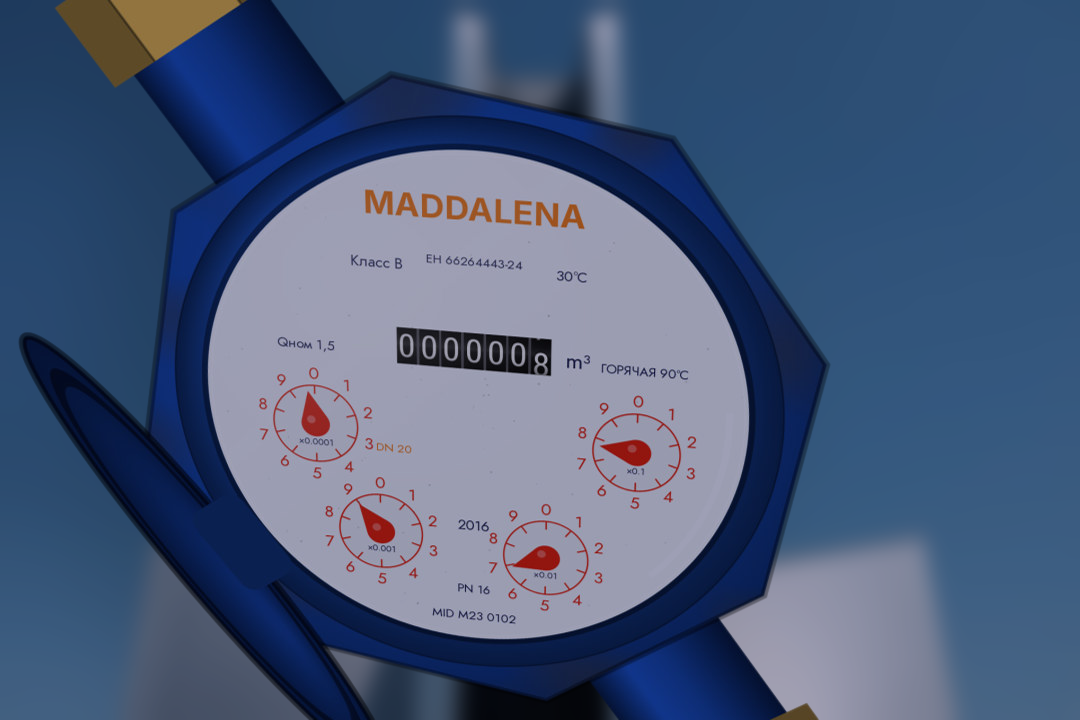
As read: **7.7689** m³
